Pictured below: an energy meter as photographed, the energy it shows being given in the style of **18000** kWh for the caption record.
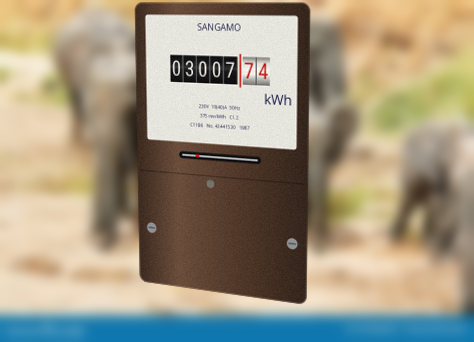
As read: **3007.74** kWh
